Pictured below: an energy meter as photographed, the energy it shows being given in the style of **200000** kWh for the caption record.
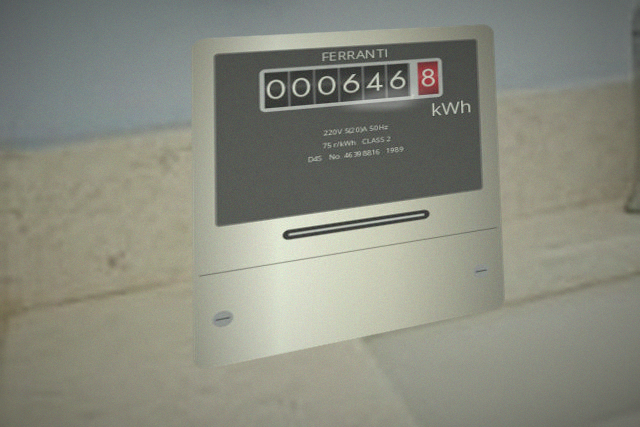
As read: **646.8** kWh
